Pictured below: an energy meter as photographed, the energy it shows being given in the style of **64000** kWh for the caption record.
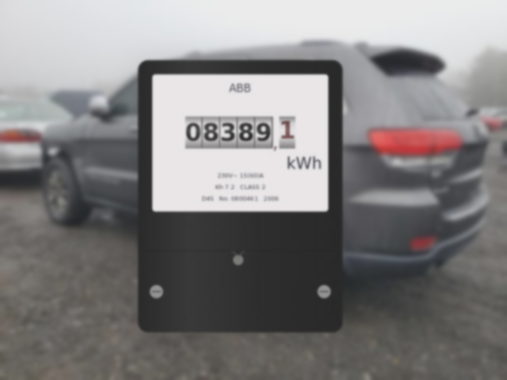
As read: **8389.1** kWh
